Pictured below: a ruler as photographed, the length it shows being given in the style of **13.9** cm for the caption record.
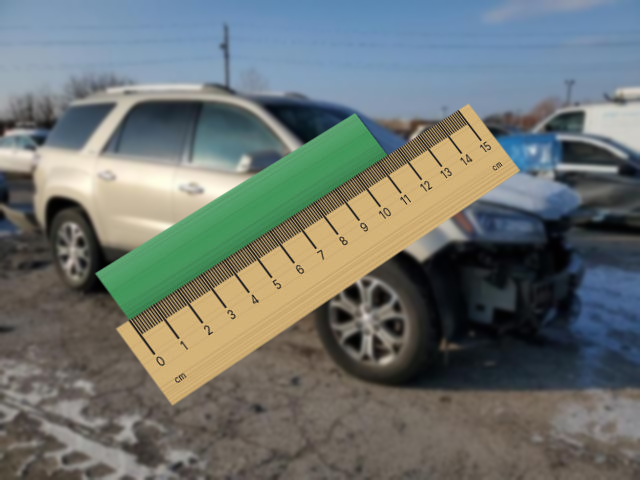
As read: **11.5** cm
